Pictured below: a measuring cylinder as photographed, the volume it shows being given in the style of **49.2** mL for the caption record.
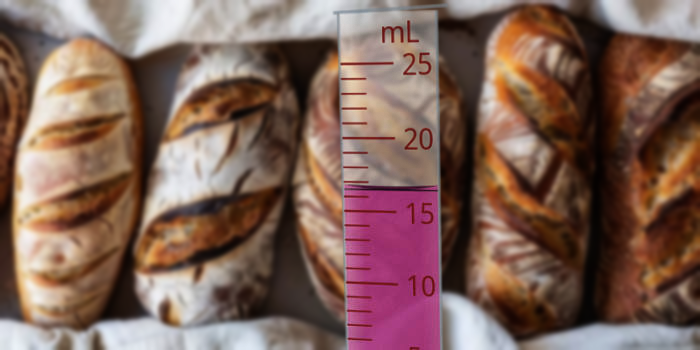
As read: **16.5** mL
